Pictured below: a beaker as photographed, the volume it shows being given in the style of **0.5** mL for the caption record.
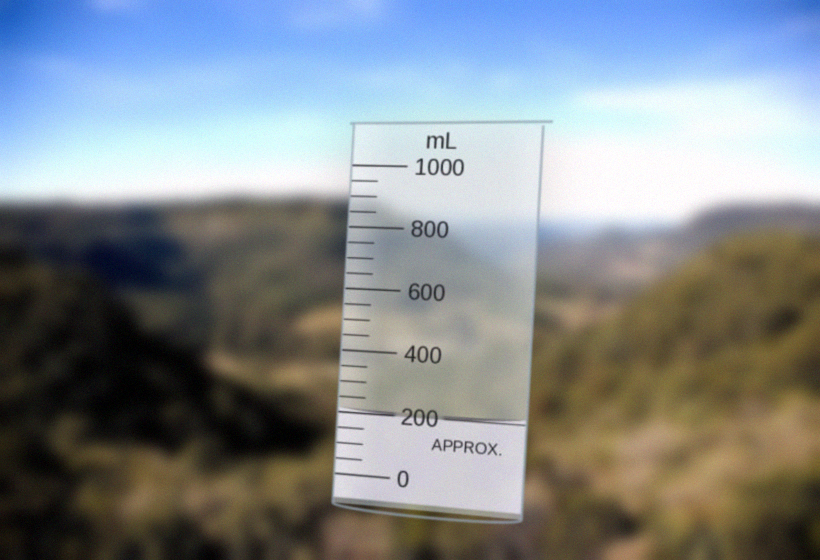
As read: **200** mL
